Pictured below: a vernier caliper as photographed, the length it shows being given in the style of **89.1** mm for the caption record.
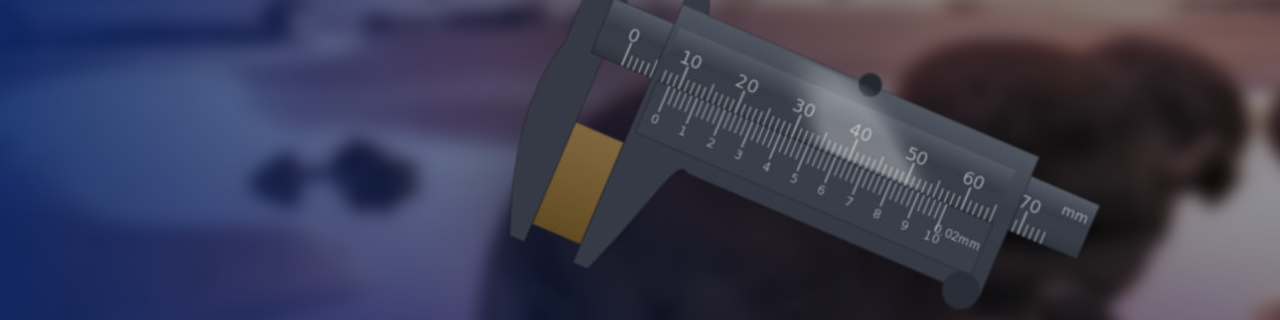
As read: **8.5** mm
